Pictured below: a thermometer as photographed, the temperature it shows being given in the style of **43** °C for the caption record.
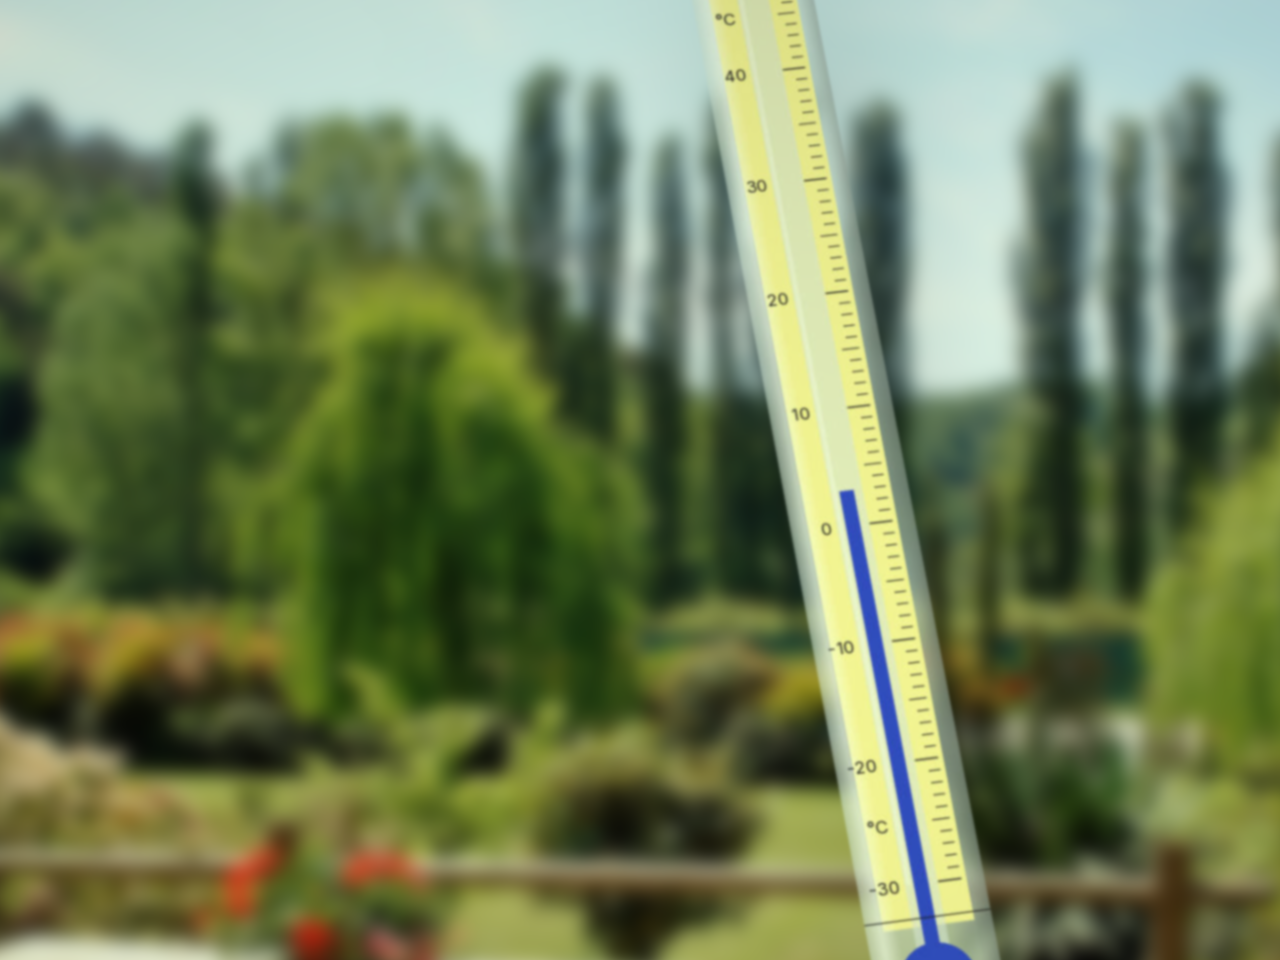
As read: **3** °C
